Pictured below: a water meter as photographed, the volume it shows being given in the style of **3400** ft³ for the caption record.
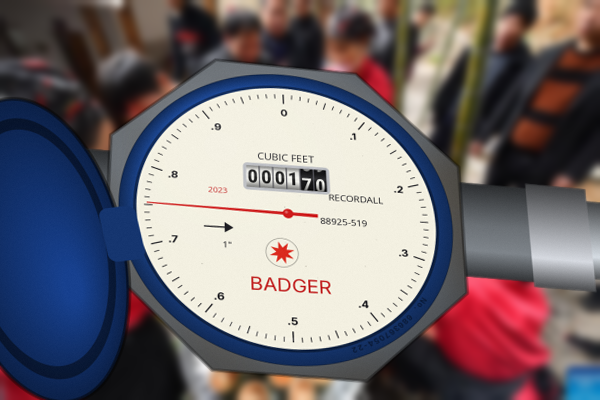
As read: **169.75** ft³
